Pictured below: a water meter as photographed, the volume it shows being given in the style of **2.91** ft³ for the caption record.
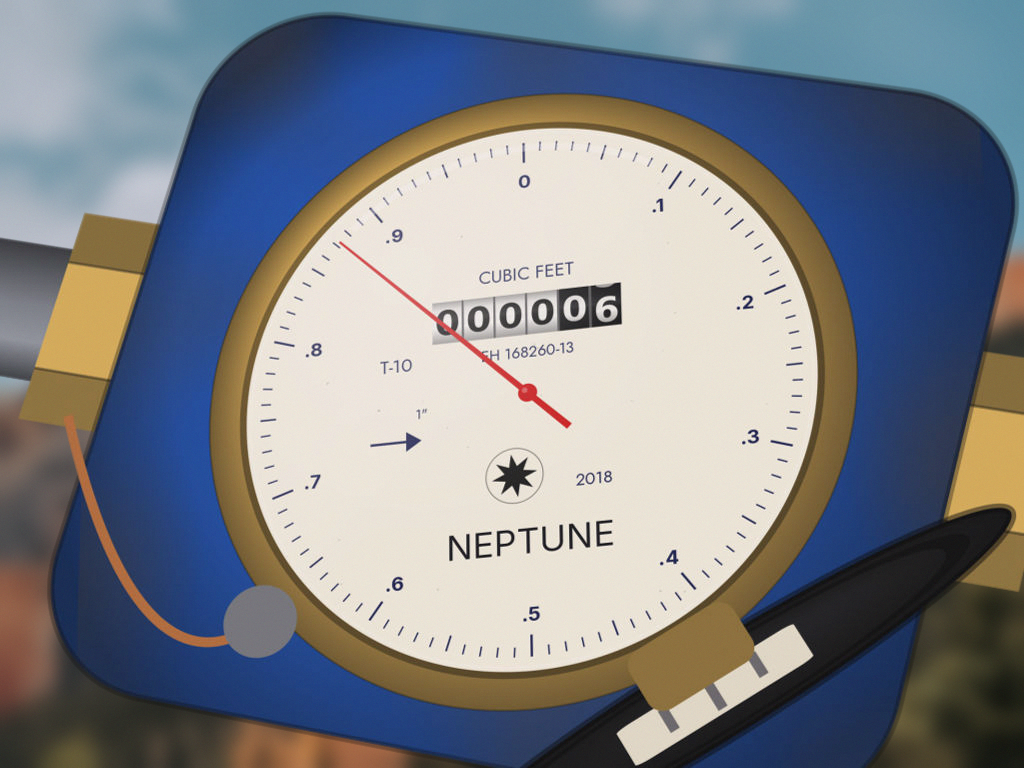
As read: **5.87** ft³
